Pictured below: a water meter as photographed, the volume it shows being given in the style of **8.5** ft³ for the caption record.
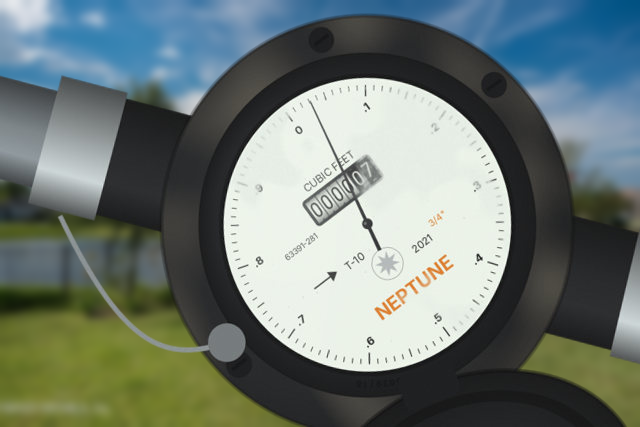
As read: **7.03** ft³
